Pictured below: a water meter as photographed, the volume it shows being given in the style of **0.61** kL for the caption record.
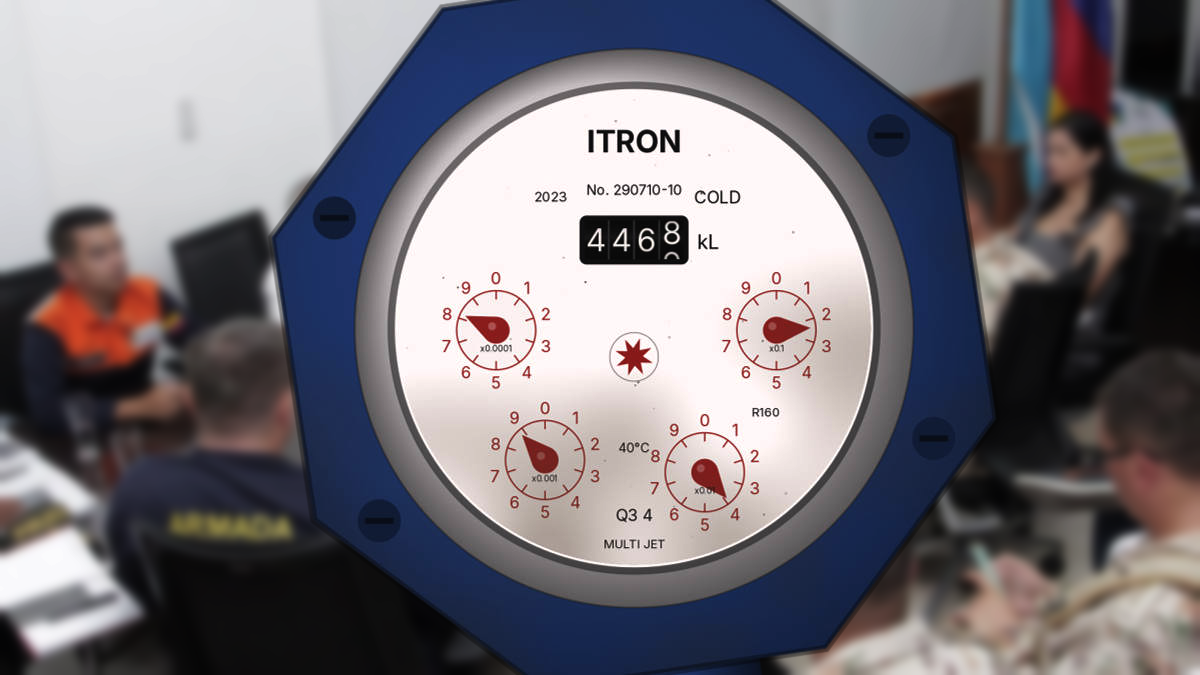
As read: **4468.2388** kL
